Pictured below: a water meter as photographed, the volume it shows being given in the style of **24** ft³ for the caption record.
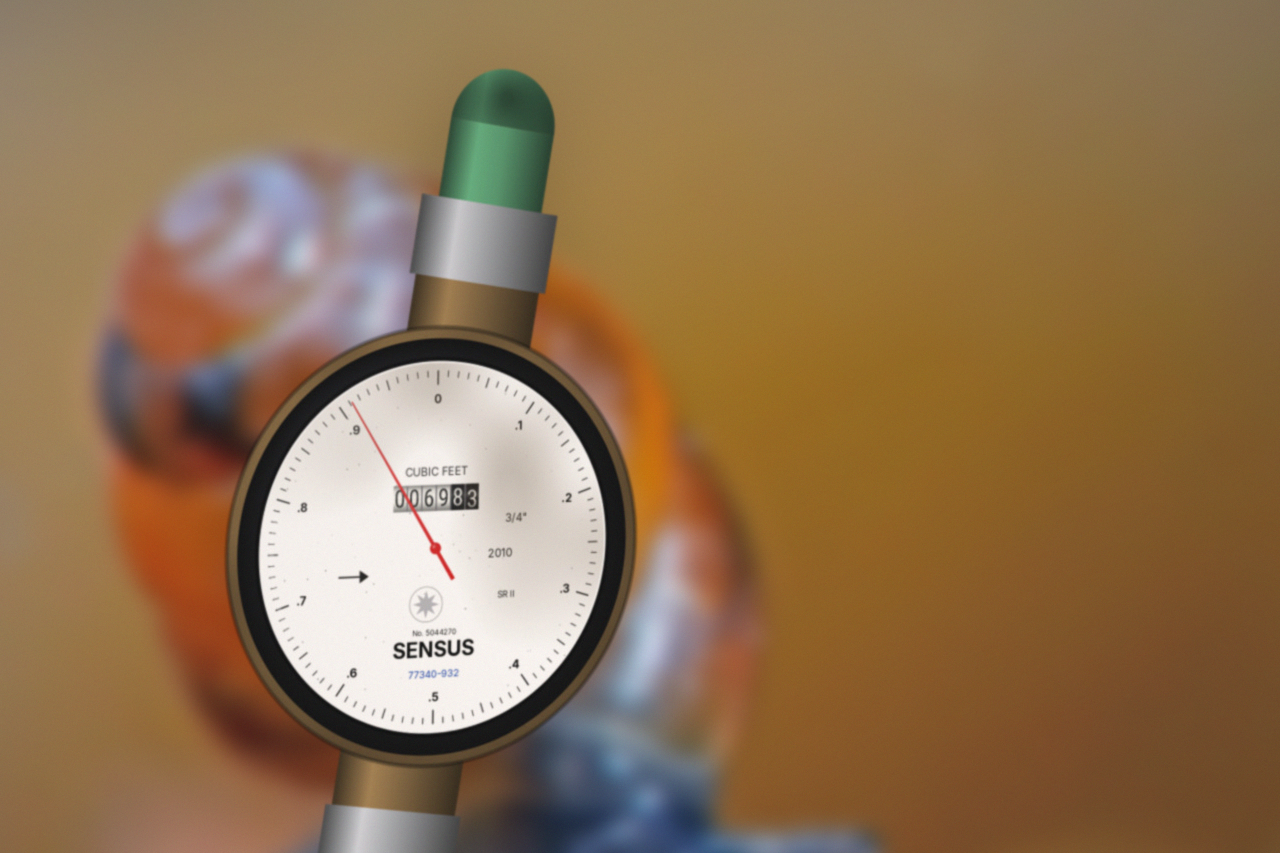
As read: **6982.91** ft³
